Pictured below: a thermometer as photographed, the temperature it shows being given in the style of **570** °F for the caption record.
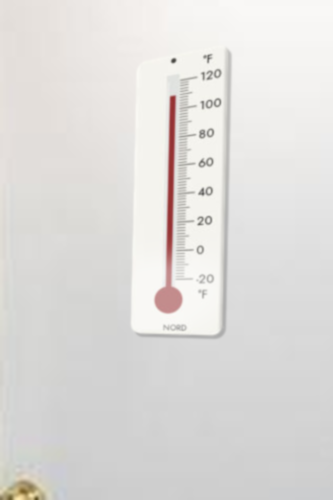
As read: **110** °F
